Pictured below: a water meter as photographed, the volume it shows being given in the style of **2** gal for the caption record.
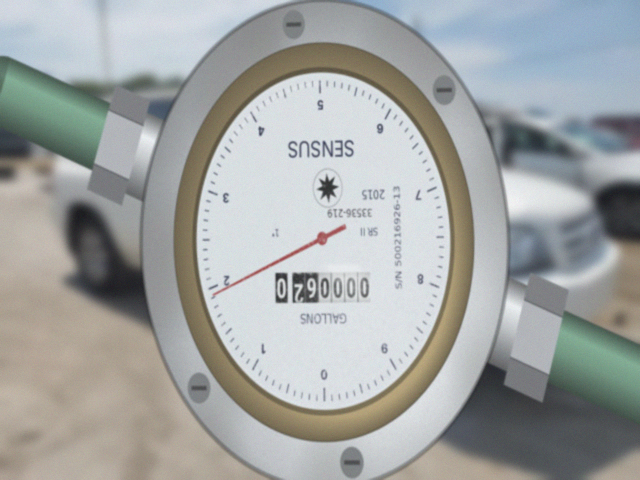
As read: **621.9** gal
